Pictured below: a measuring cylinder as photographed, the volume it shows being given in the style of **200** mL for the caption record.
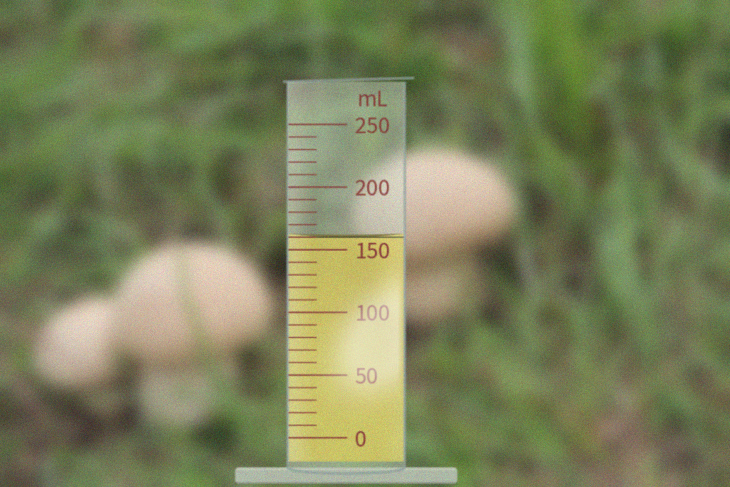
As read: **160** mL
